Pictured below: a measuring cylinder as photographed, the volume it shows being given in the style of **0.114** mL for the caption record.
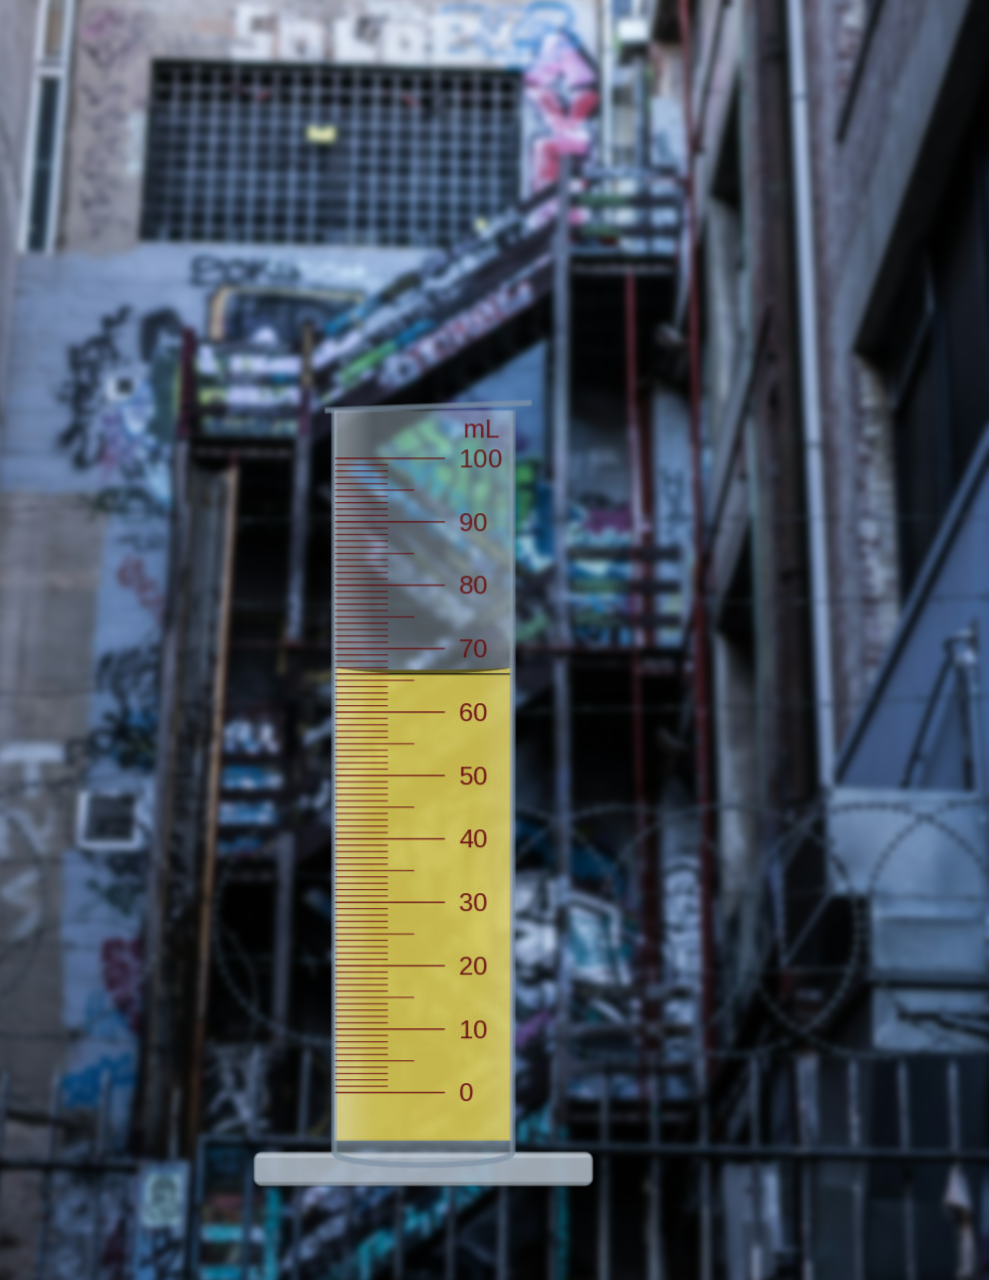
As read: **66** mL
